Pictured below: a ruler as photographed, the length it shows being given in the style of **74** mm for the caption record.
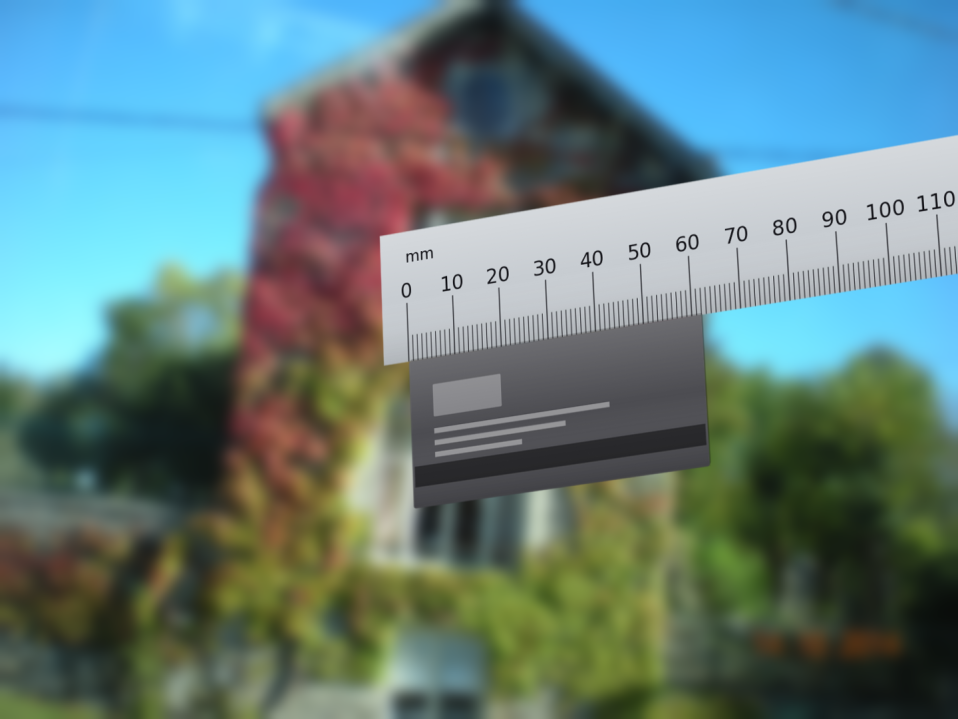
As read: **62** mm
